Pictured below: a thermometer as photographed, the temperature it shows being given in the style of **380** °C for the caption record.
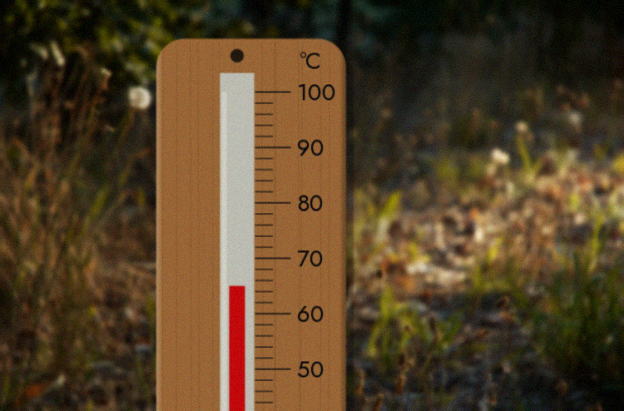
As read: **65** °C
